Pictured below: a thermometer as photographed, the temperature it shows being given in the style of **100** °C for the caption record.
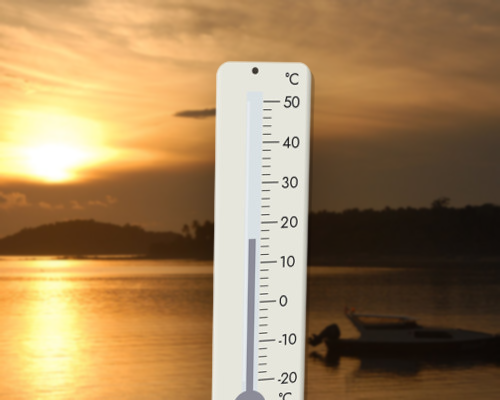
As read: **16** °C
